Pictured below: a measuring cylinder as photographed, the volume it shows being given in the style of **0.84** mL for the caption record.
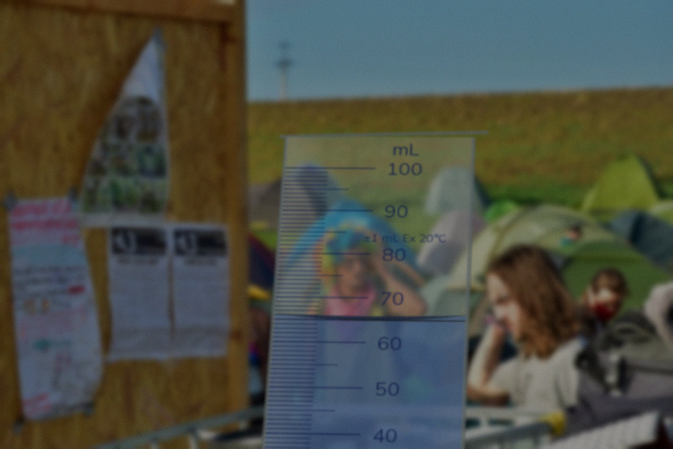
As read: **65** mL
